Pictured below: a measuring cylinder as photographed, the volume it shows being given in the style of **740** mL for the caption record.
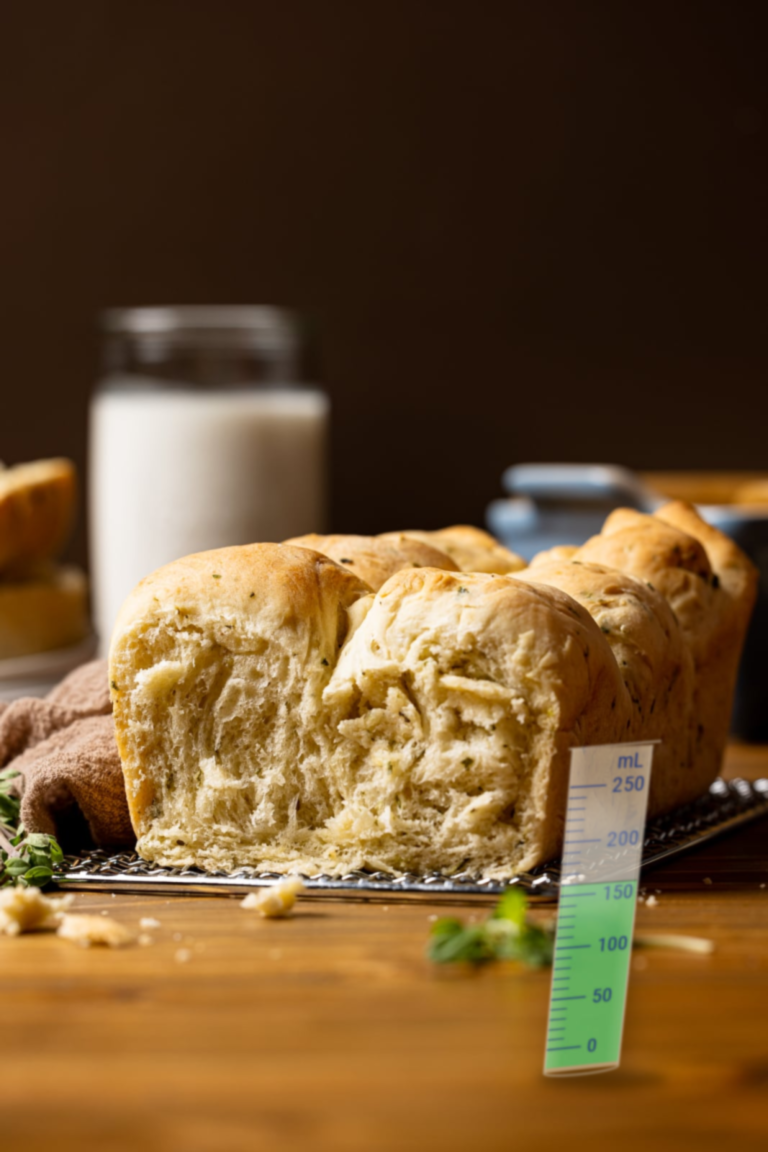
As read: **160** mL
